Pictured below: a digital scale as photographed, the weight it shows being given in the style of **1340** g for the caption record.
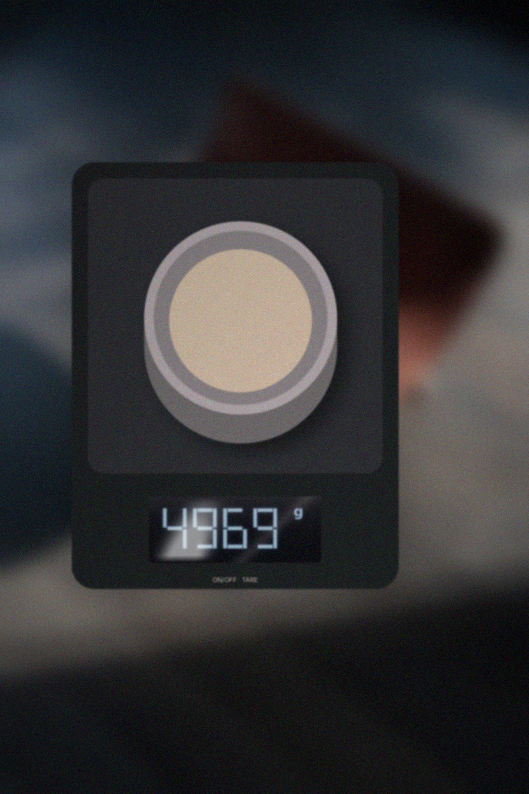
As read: **4969** g
